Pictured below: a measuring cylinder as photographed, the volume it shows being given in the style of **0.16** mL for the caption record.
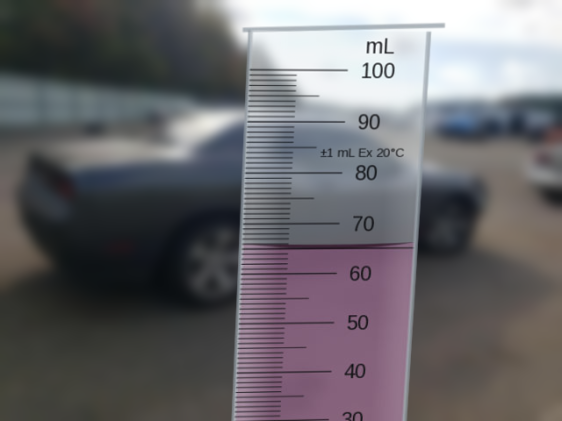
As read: **65** mL
